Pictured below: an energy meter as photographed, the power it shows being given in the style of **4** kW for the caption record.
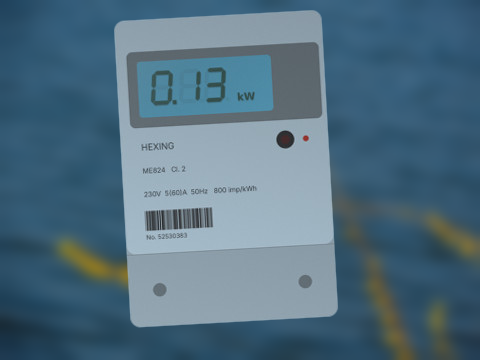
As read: **0.13** kW
